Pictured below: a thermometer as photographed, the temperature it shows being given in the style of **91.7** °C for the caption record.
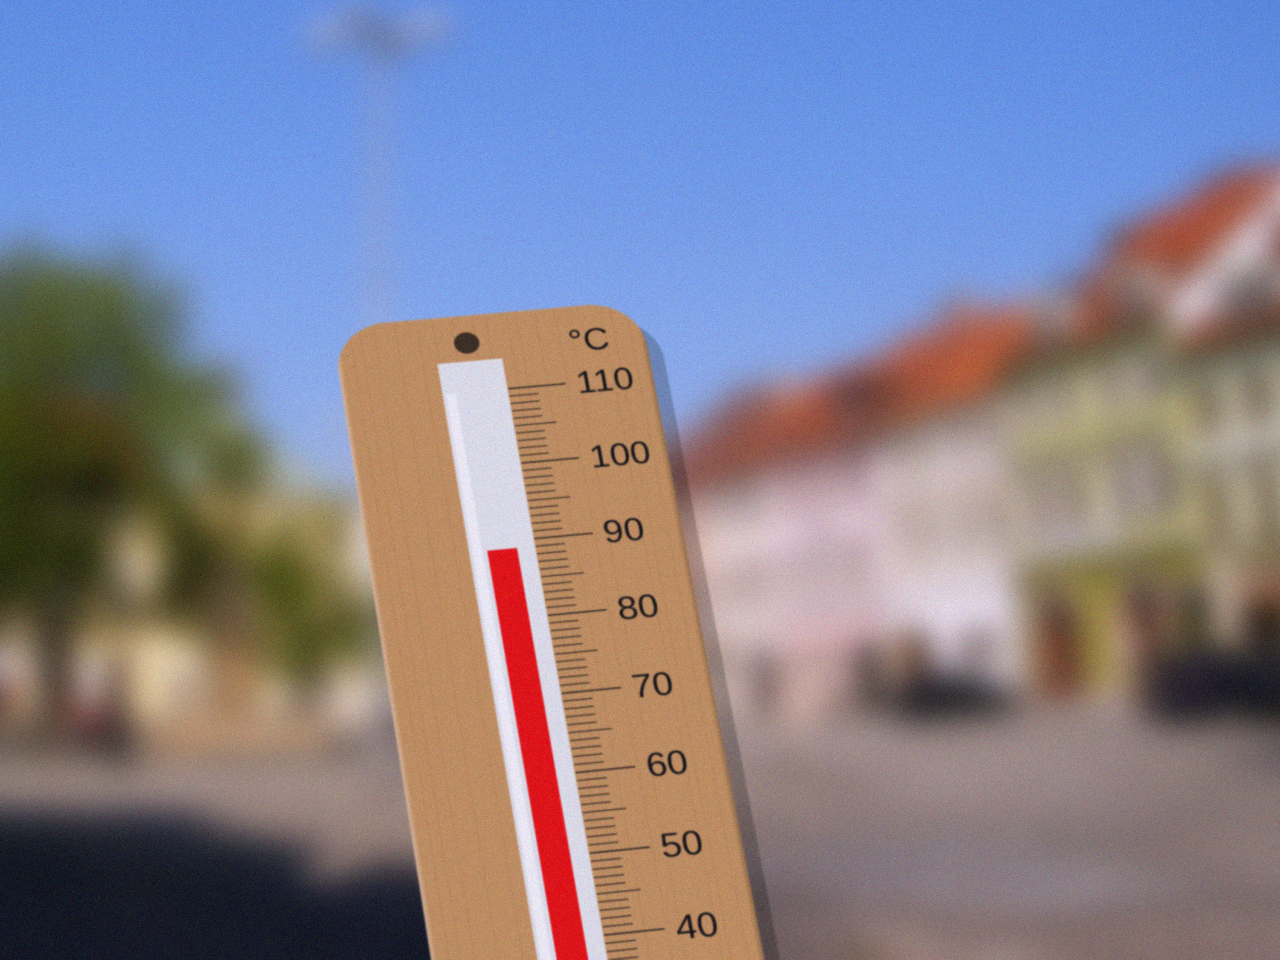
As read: **89** °C
